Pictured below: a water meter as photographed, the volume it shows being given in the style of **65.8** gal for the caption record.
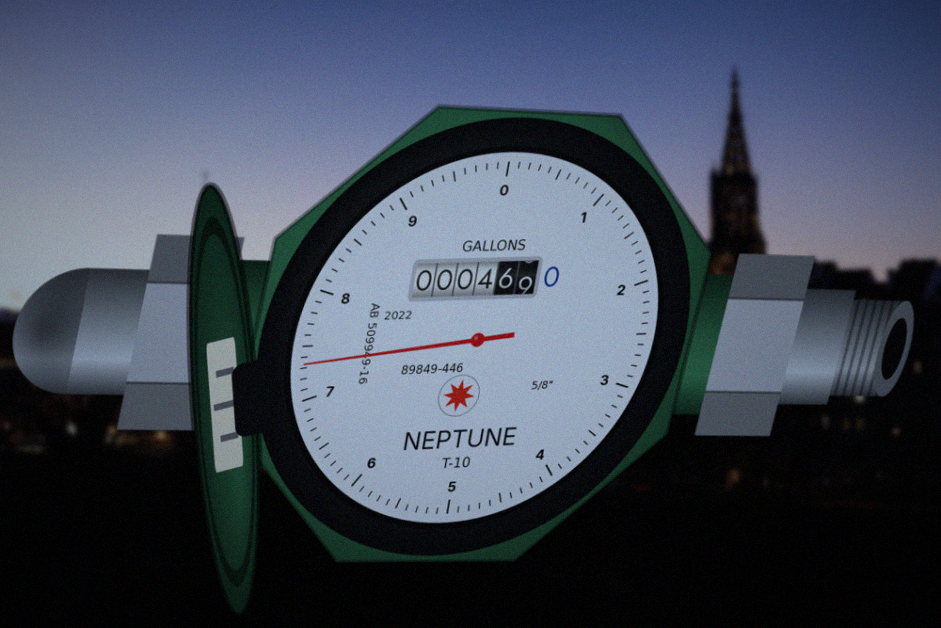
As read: **4687.3** gal
